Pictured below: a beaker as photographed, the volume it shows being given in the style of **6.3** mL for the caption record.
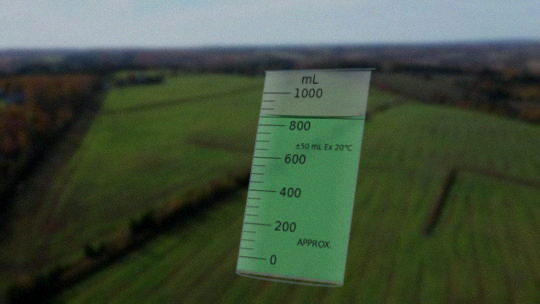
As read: **850** mL
